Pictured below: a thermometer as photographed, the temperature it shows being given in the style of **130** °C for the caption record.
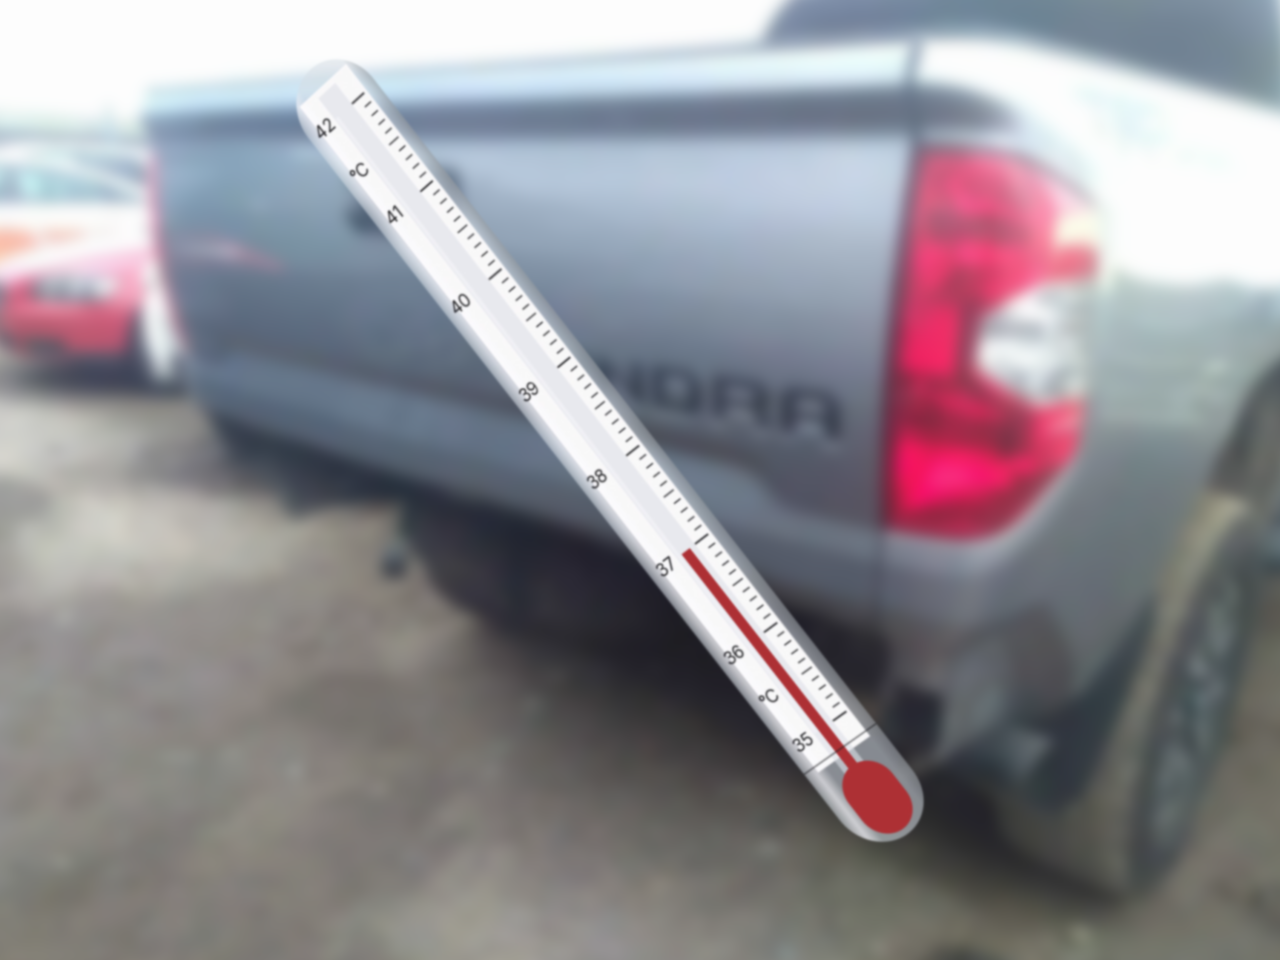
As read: **37** °C
